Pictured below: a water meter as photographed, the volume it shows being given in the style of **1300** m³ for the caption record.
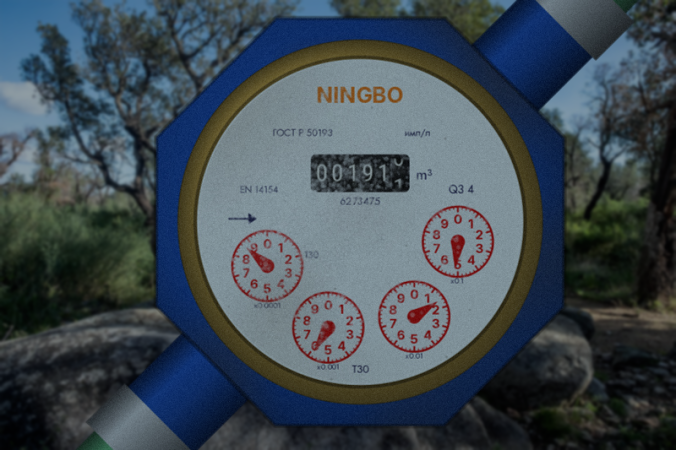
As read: **1910.5158** m³
